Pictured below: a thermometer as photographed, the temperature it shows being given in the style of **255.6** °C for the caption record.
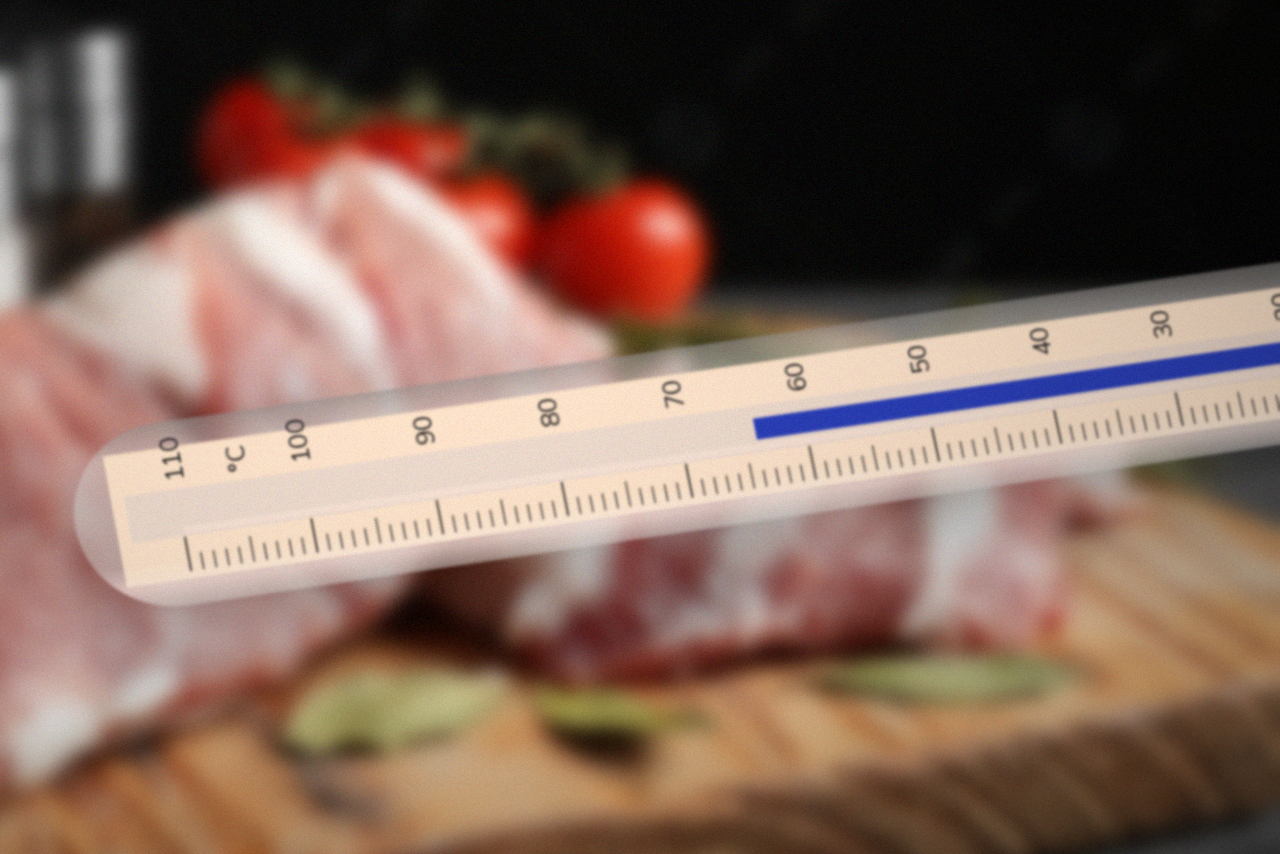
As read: **64** °C
